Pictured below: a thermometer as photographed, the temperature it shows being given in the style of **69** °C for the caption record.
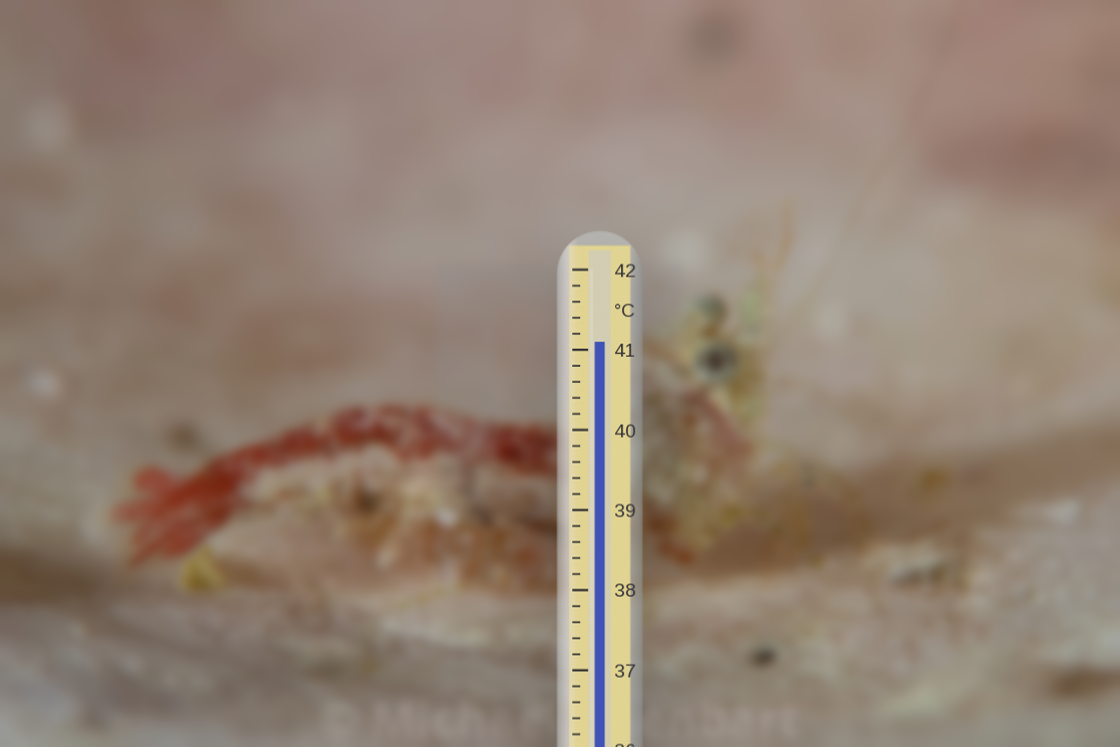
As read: **41.1** °C
